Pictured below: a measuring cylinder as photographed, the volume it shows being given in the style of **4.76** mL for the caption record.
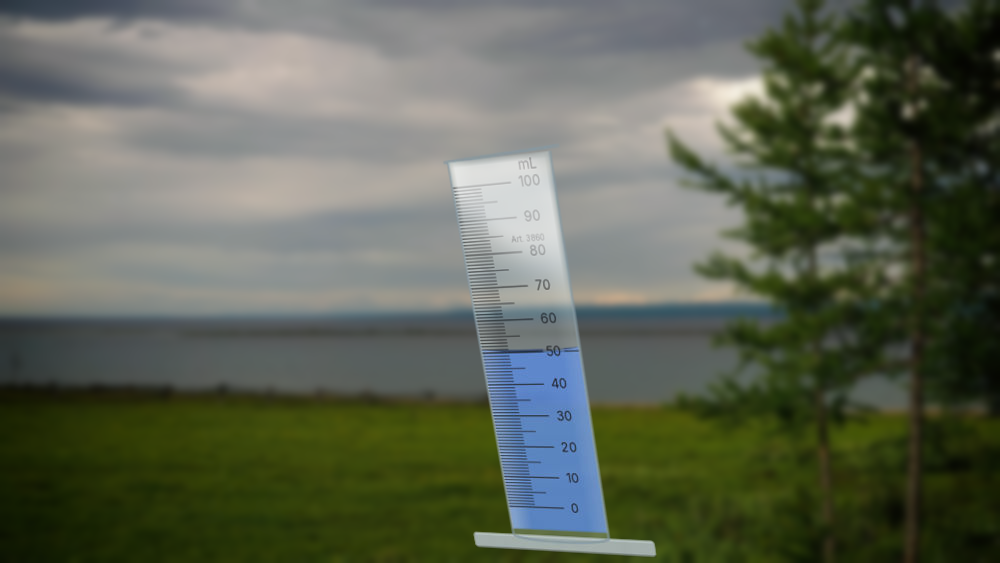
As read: **50** mL
